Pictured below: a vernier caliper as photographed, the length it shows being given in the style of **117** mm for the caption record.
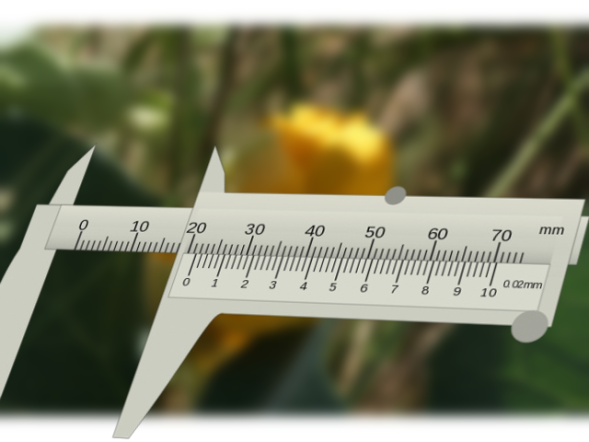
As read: **21.4** mm
